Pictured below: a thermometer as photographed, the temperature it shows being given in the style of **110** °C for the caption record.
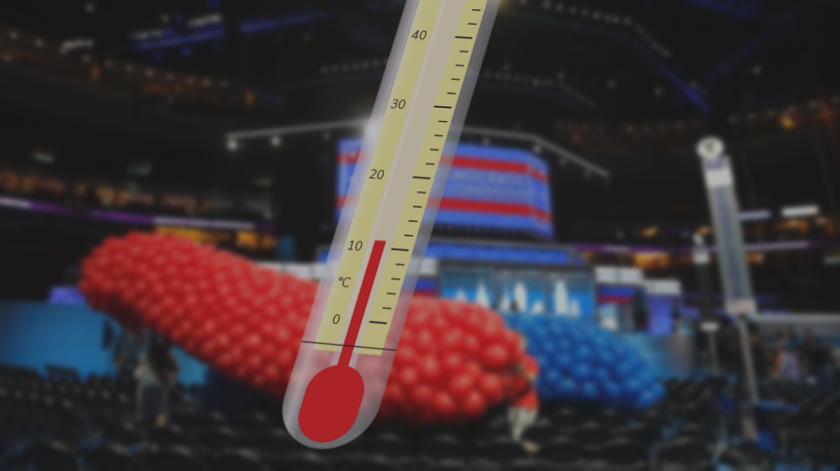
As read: **11** °C
